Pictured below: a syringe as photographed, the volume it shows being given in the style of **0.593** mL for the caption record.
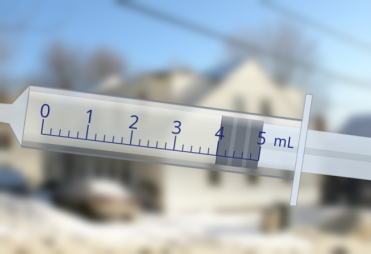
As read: **4** mL
